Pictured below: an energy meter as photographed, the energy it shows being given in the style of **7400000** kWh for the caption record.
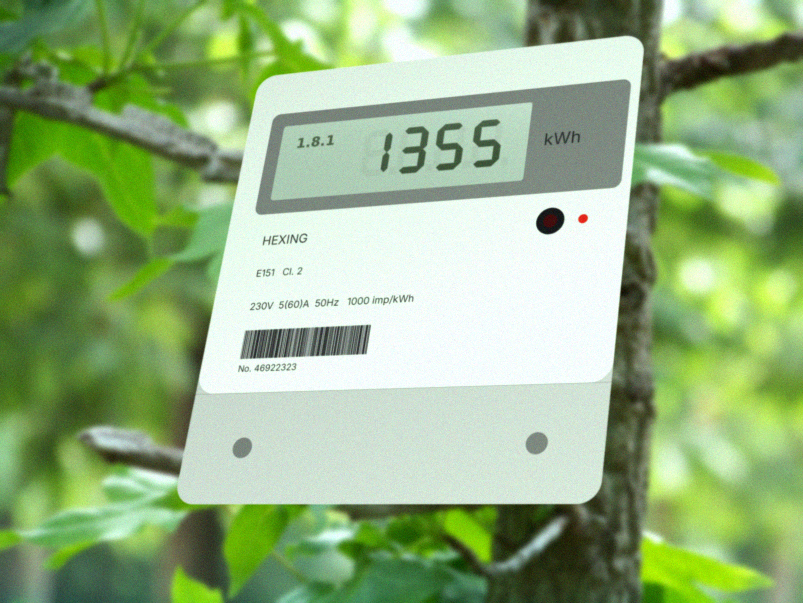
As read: **1355** kWh
